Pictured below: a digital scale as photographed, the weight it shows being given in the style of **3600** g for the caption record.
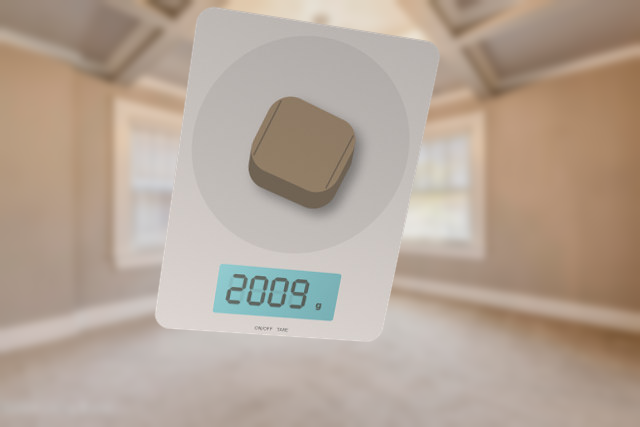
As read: **2009** g
